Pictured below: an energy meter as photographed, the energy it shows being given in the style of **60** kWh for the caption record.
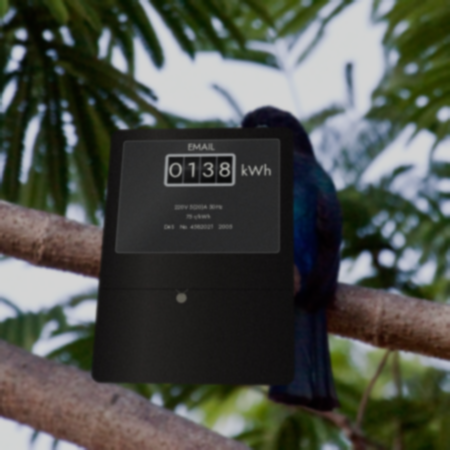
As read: **138** kWh
